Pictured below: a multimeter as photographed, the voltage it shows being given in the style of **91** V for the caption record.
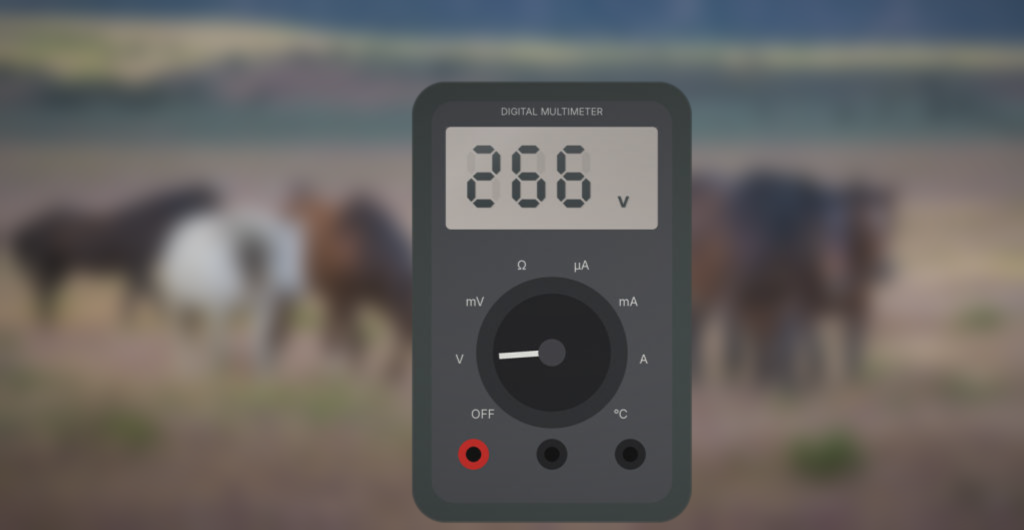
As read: **266** V
